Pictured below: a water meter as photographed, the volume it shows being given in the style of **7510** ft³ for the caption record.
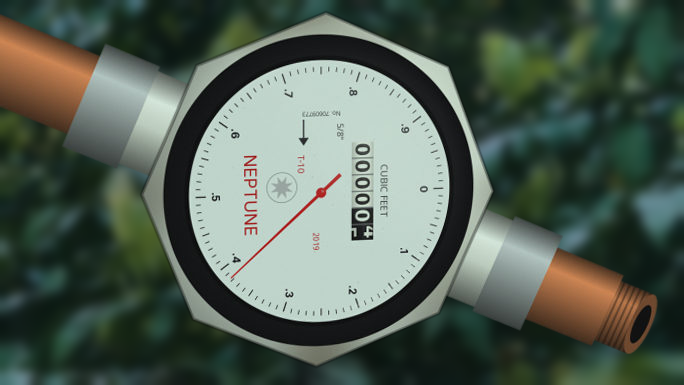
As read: **4.38** ft³
